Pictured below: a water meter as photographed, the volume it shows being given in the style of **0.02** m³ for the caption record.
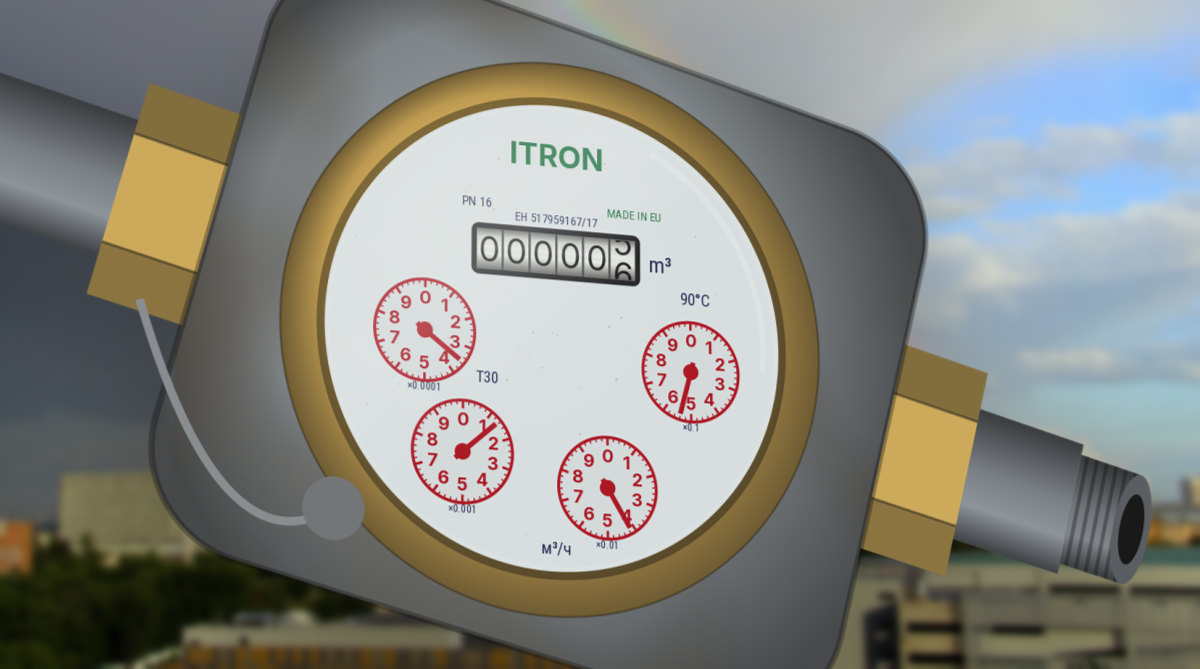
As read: **5.5413** m³
